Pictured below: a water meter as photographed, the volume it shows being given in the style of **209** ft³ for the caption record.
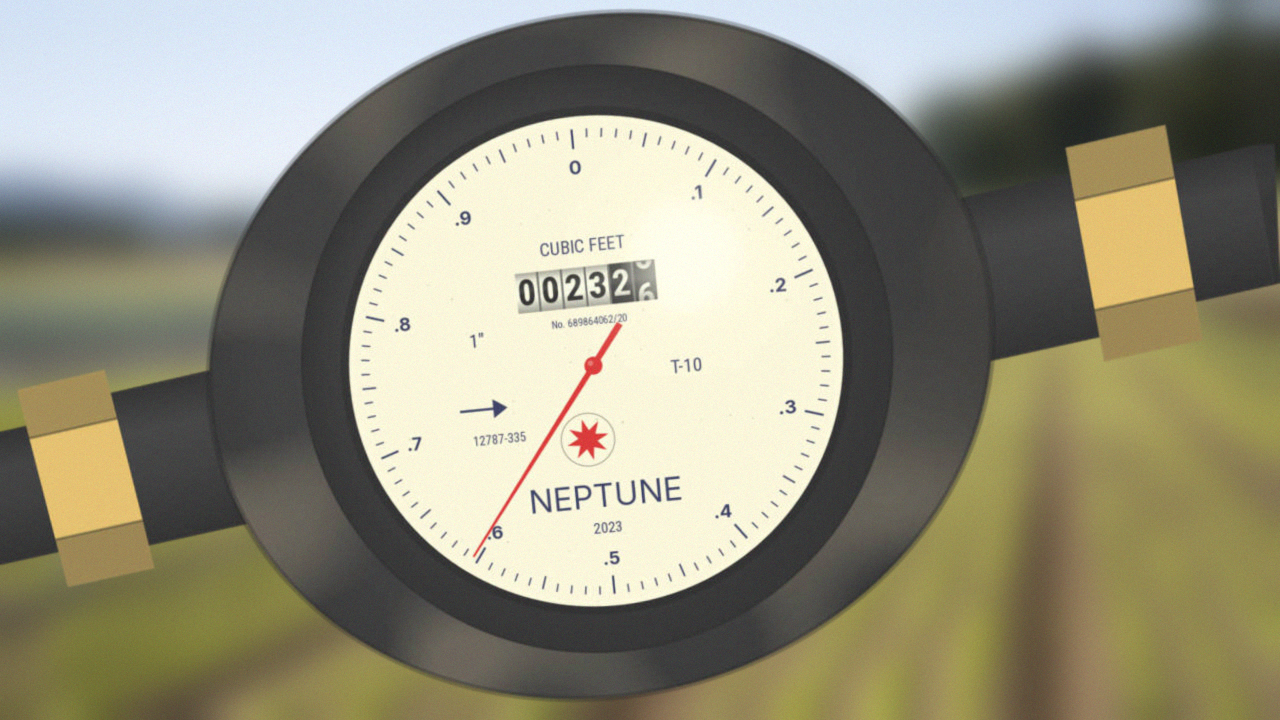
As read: **2325.60** ft³
